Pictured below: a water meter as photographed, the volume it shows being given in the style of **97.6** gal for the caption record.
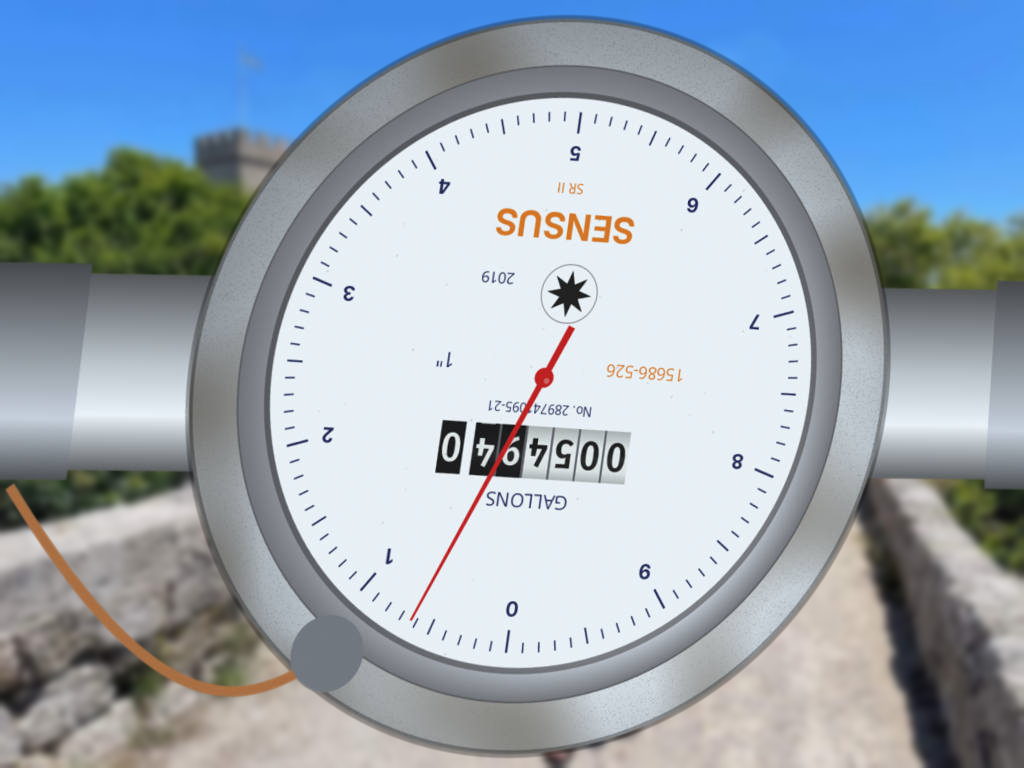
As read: **54940.6** gal
